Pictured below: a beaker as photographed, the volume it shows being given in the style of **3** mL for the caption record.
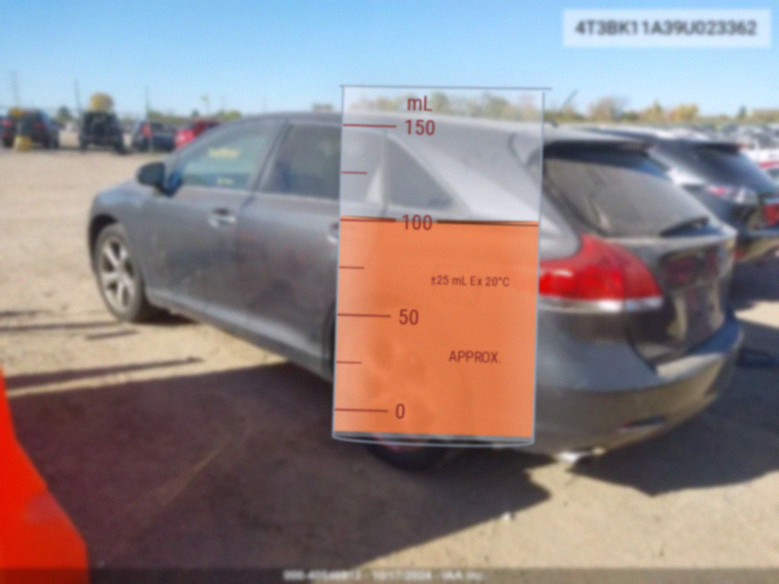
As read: **100** mL
